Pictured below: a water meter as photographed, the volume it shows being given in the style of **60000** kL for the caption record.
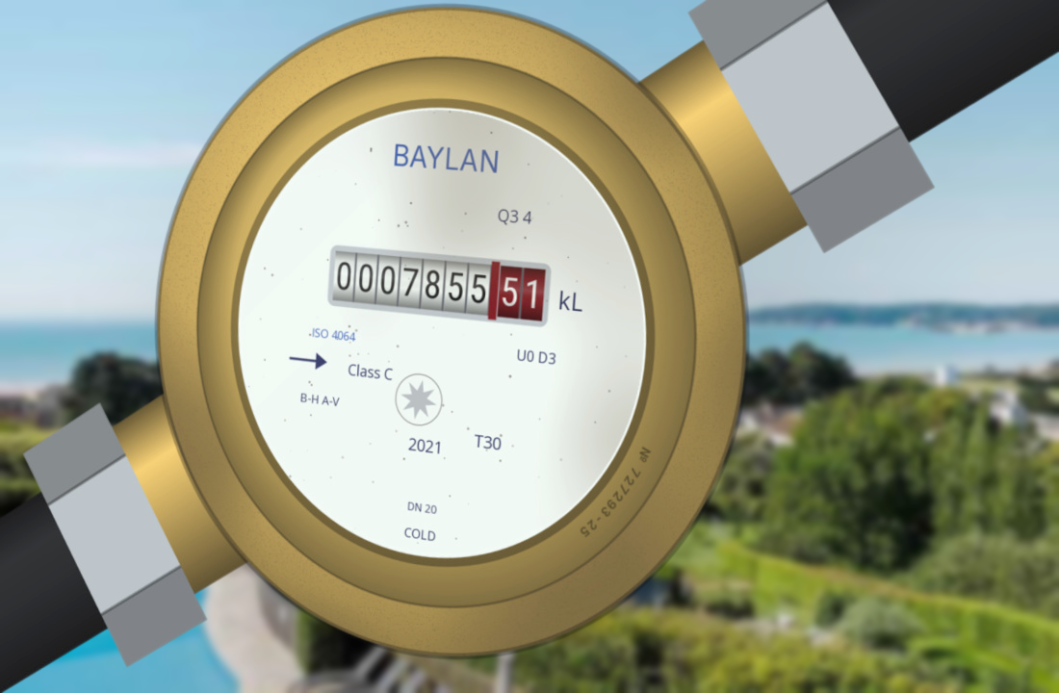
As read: **7855.51** kL
